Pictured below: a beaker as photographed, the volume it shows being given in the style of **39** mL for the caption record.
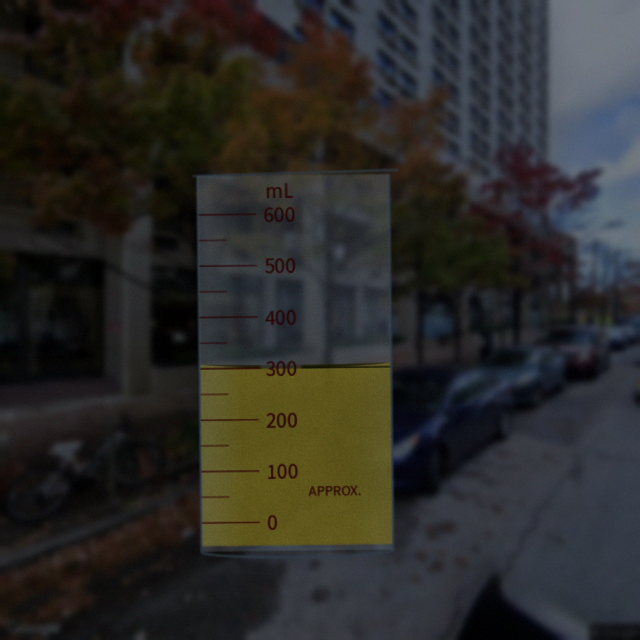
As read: **300** mL
